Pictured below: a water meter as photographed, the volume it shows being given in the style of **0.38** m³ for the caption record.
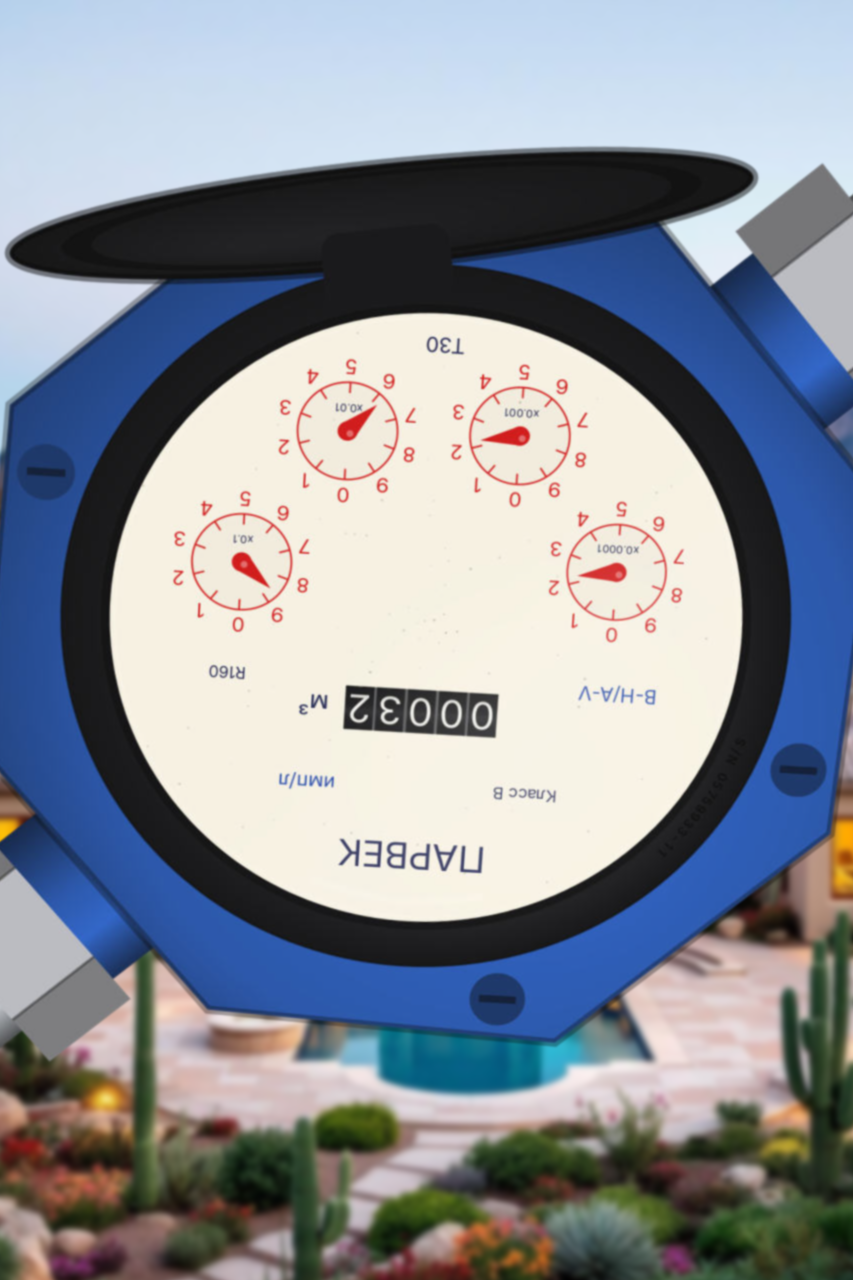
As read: **32.8622** m³
